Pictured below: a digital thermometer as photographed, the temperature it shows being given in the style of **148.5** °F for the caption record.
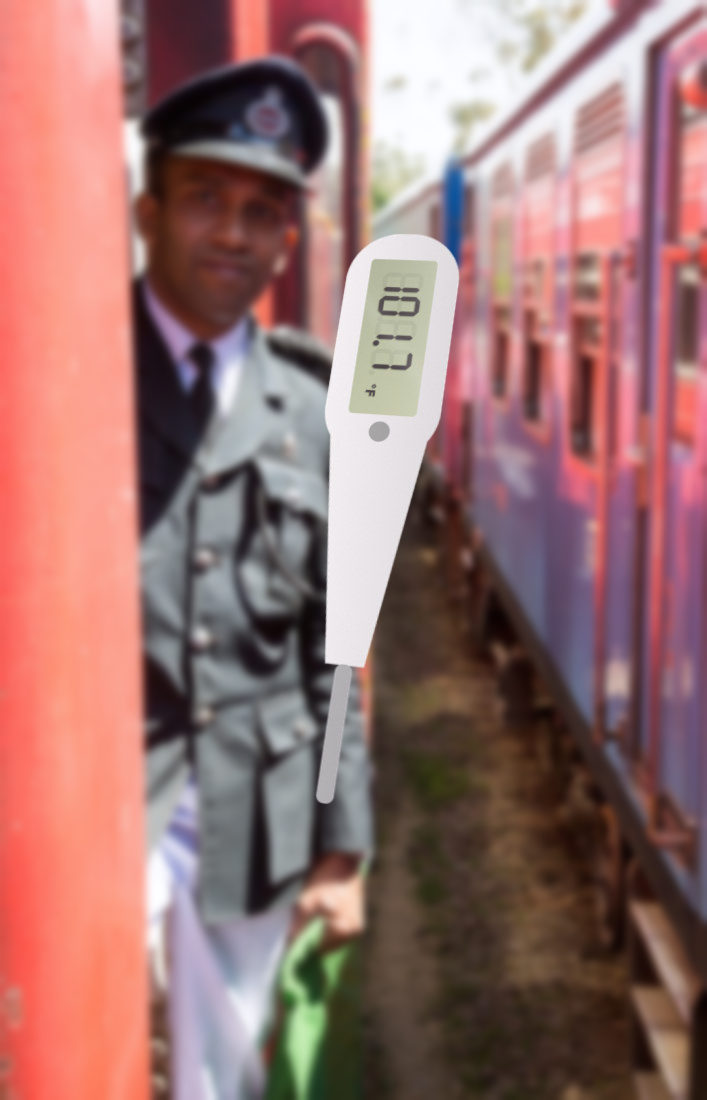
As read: **101.7** °F
